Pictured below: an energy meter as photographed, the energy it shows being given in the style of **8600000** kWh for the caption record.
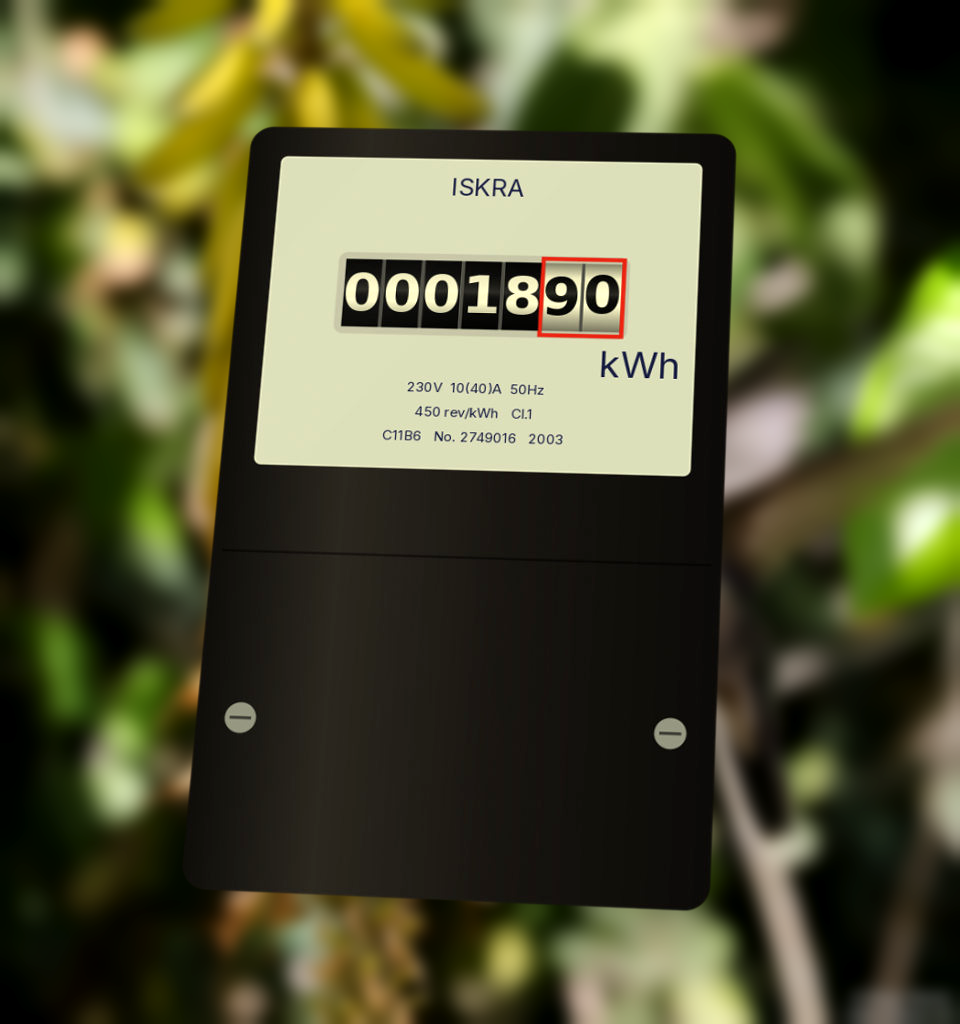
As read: **18.90** kWh
